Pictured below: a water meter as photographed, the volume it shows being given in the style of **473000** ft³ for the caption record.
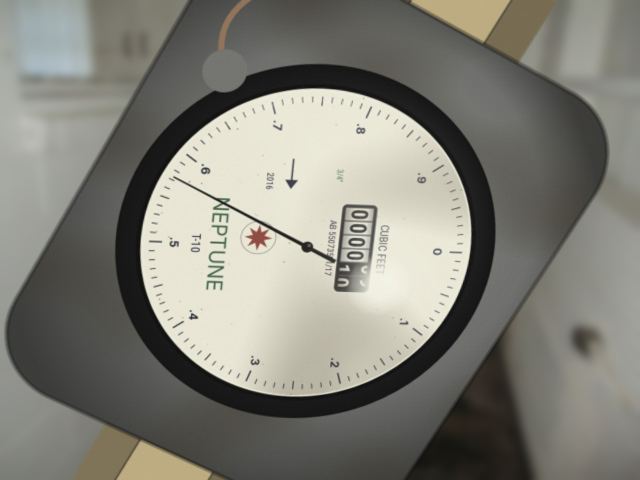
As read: **9.57** ft³
